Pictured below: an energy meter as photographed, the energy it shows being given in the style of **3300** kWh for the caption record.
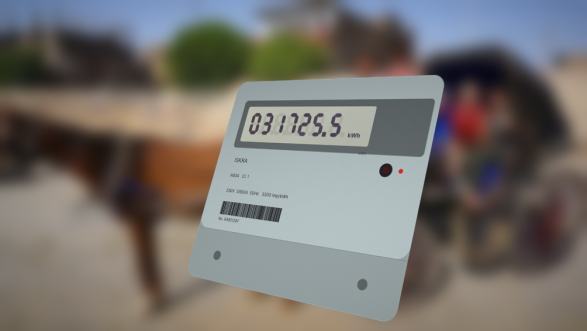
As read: **31725.5** kWh
